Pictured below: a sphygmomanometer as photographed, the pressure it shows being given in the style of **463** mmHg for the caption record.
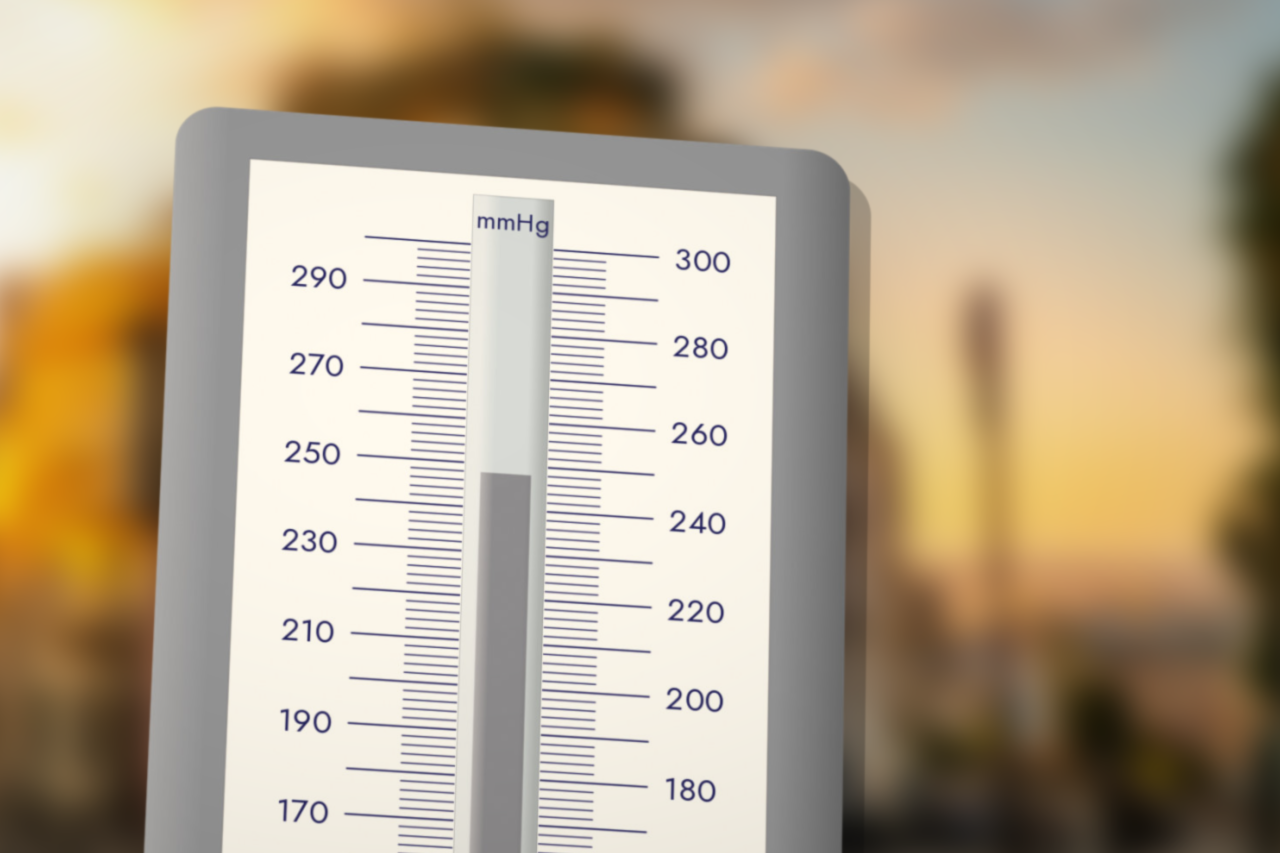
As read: **248** mmHg
